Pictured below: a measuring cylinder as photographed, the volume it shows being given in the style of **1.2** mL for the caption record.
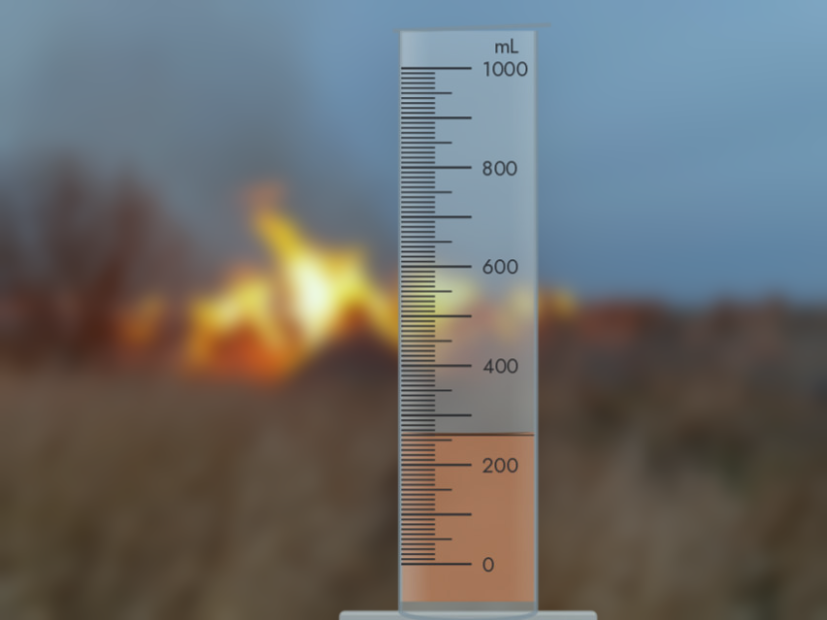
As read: **260** mL
